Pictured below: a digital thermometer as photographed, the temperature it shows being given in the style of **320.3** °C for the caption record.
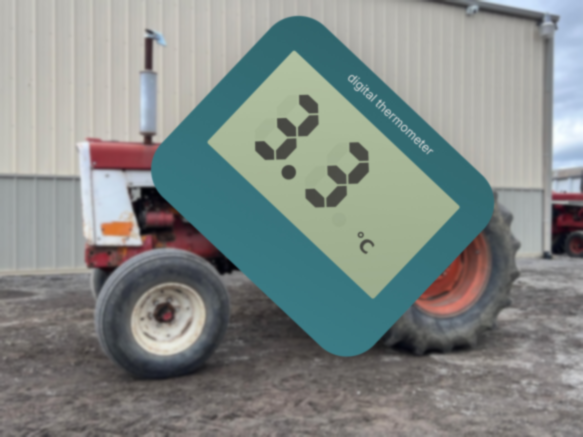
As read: **3.3** °C
